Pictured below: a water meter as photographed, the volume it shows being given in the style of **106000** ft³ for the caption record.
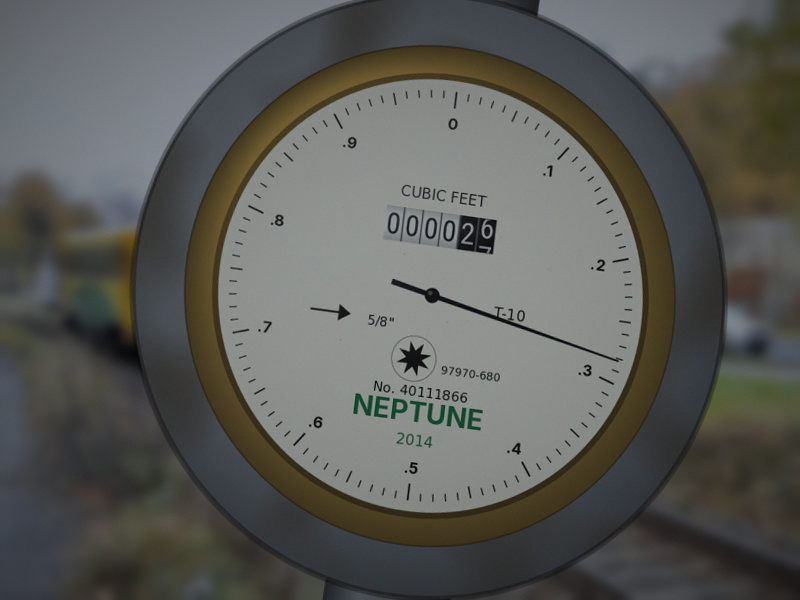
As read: **26.28** ft³
